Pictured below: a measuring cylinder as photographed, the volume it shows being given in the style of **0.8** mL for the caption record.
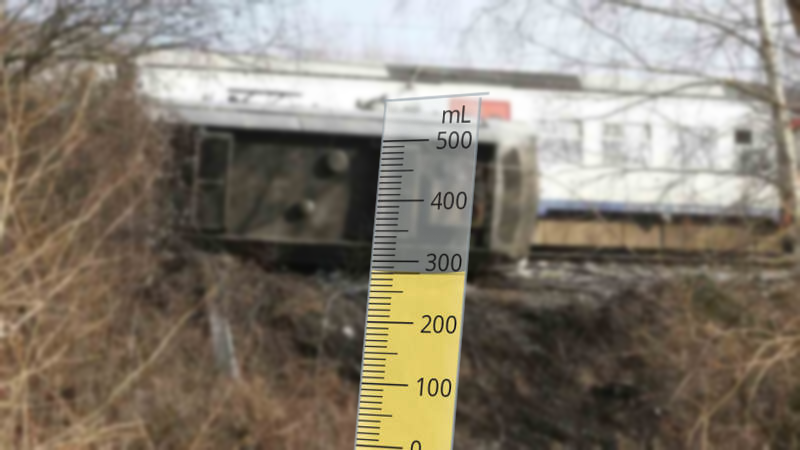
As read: **280** mL
